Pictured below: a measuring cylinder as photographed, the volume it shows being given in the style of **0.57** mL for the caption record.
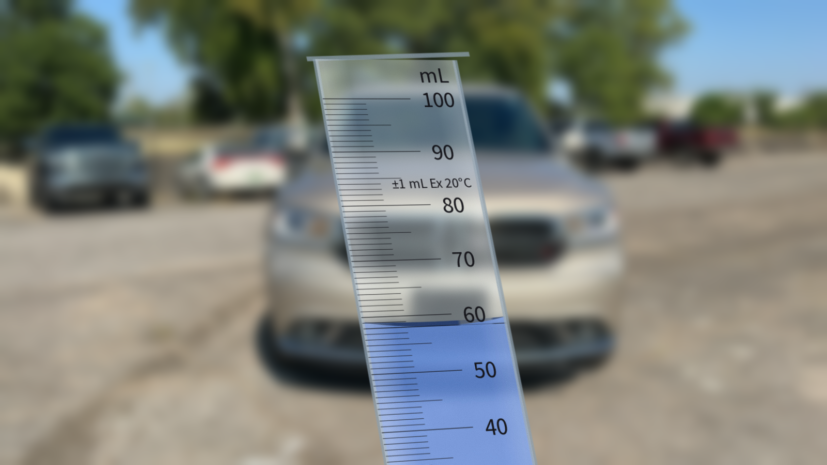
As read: **58** mL
